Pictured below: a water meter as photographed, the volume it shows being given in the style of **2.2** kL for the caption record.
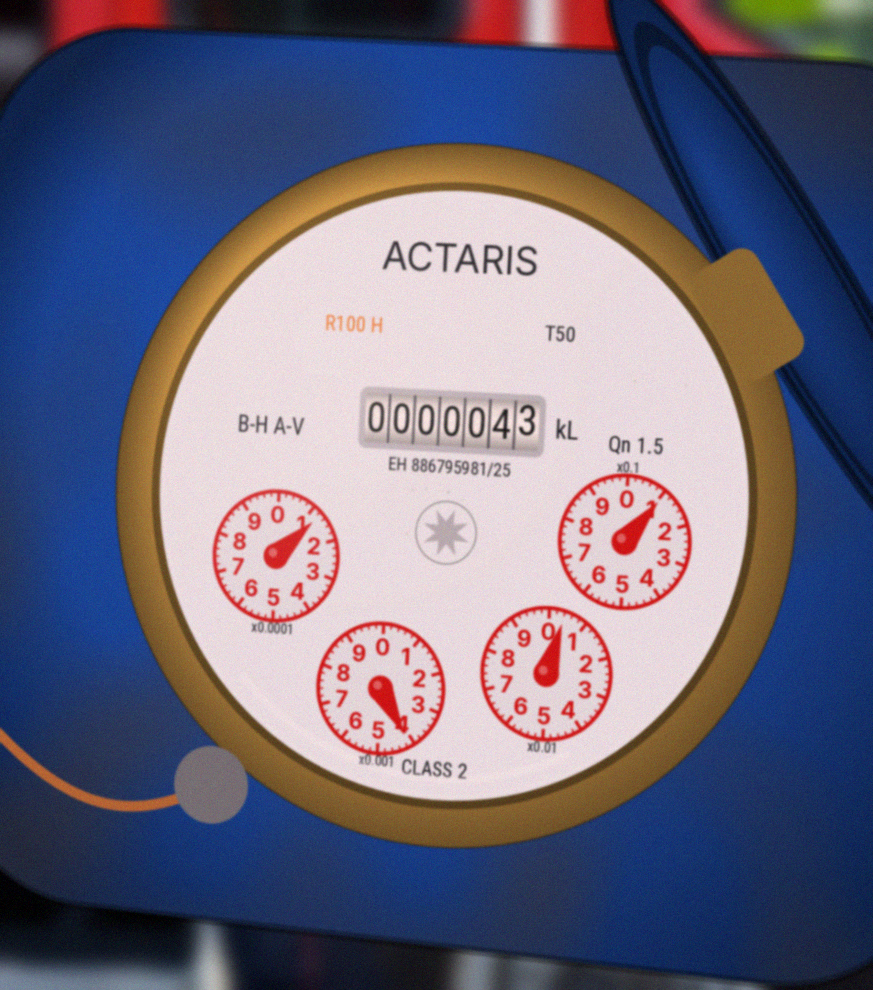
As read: **43.1041** kL
